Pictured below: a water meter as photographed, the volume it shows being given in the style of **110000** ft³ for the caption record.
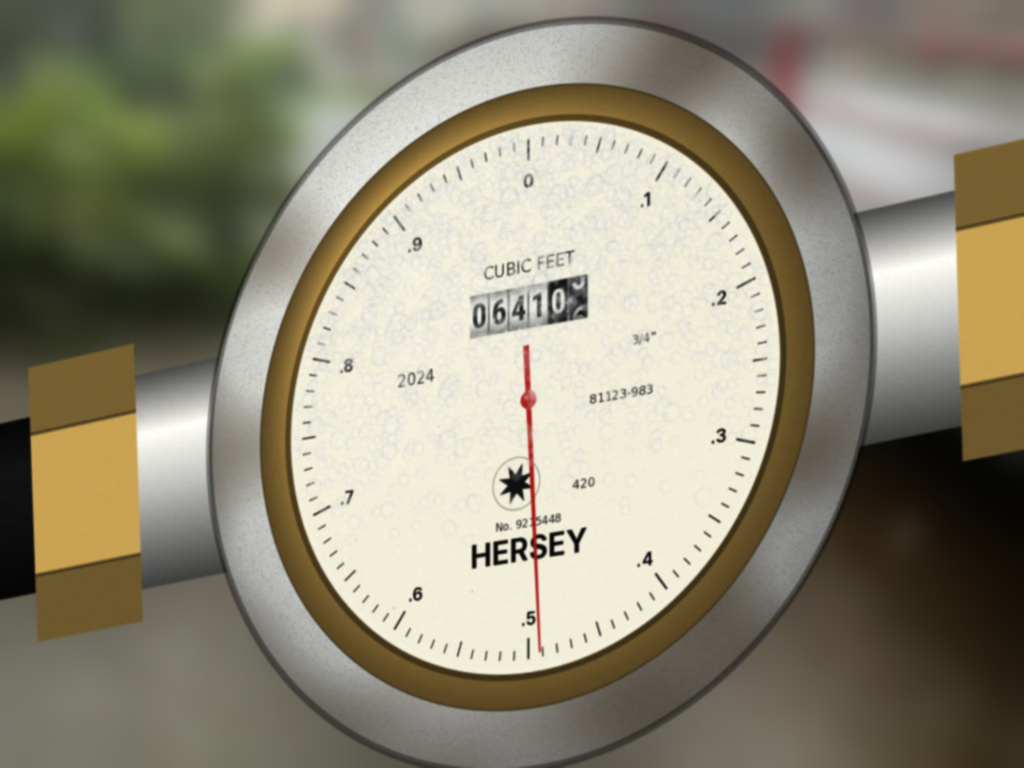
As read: **64105.49** ft³
